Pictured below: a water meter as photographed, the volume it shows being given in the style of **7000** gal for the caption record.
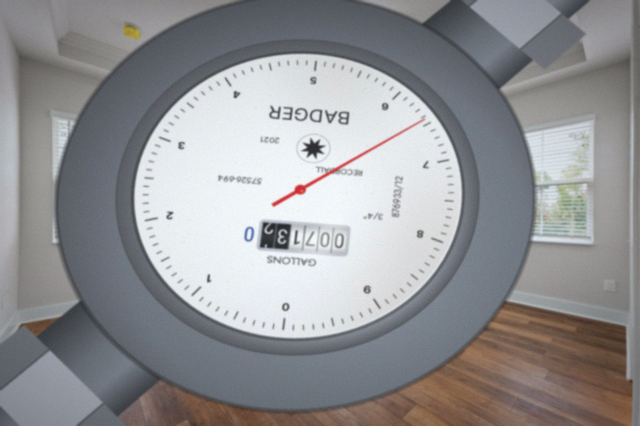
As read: **71316.4** gal
